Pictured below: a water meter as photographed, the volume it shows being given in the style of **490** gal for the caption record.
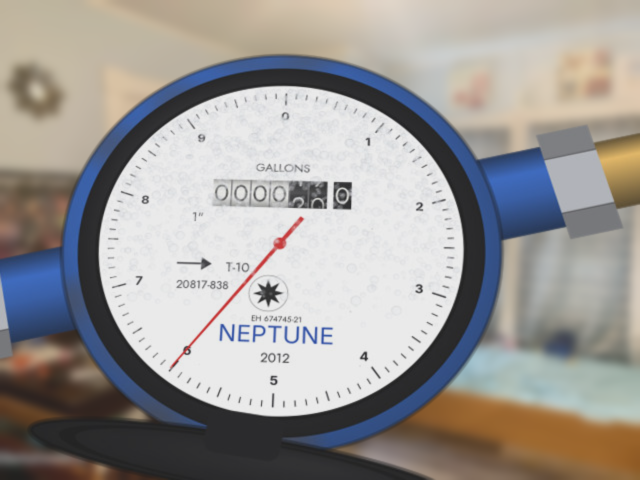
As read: **196.0** gal
